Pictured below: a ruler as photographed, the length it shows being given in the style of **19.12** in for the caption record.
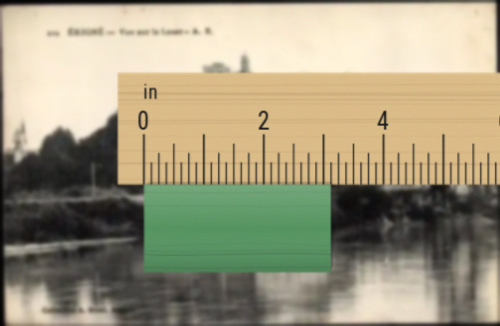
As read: **3.125** in
